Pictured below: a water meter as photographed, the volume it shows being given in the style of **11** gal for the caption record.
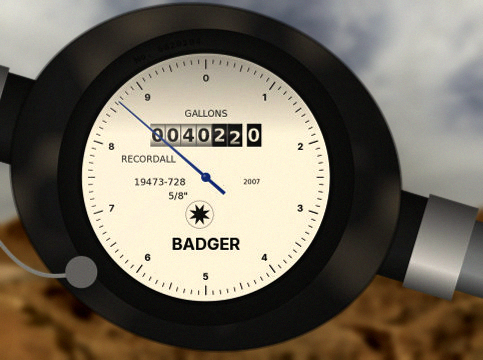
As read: **40218.6** gal
